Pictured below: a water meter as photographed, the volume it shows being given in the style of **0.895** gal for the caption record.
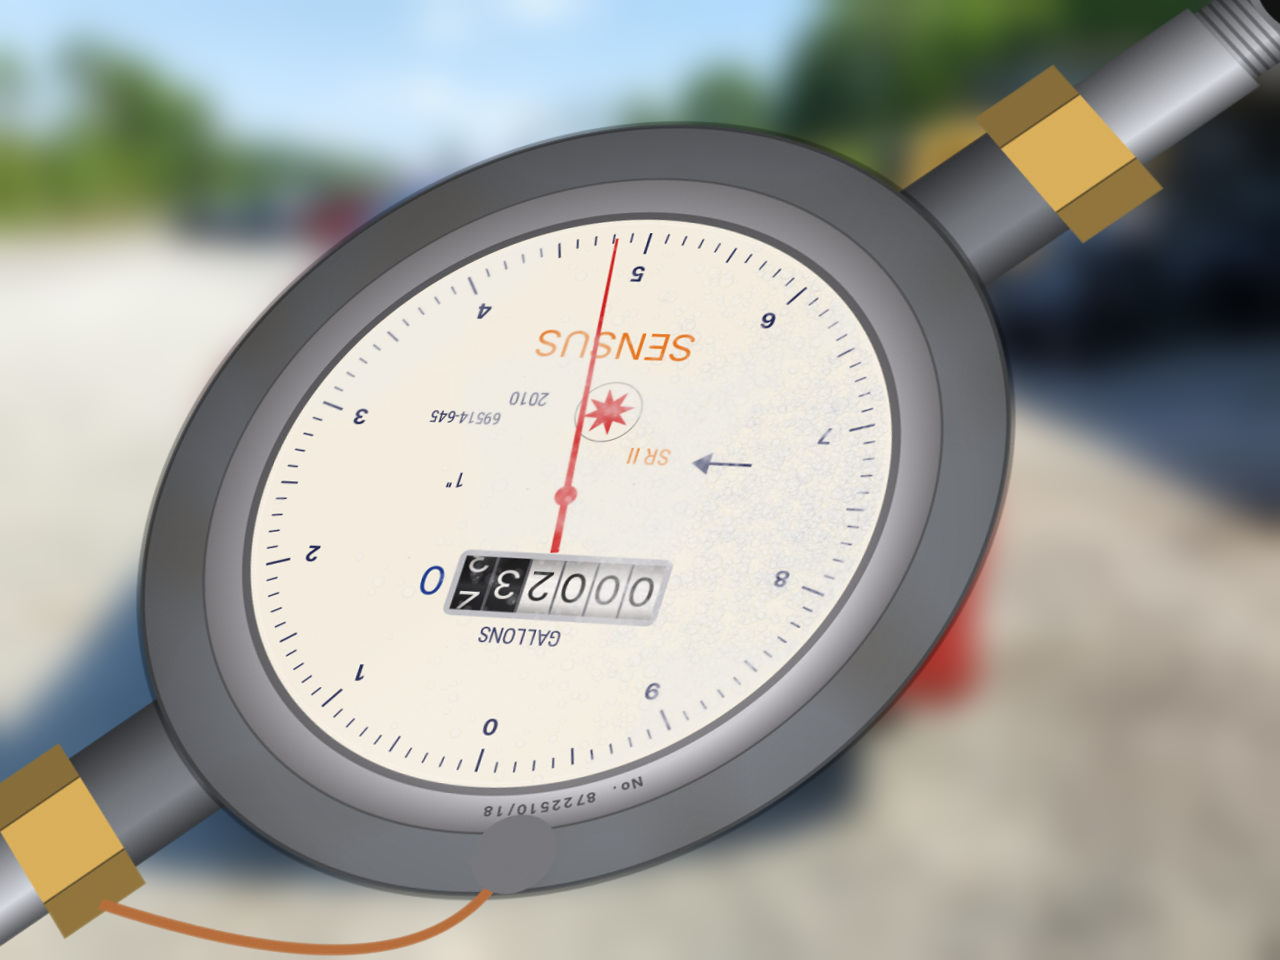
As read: **2324.8** gal
